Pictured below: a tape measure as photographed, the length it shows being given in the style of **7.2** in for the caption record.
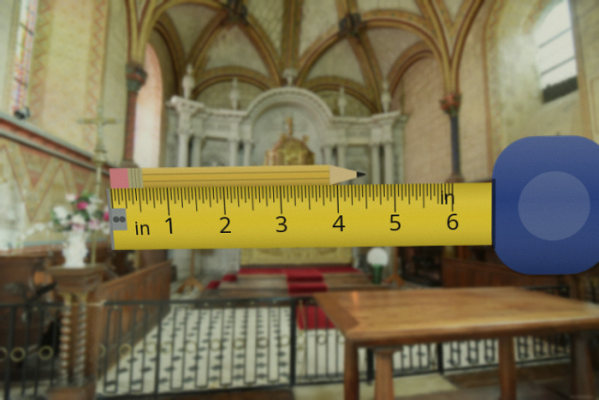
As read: **4.5** in
